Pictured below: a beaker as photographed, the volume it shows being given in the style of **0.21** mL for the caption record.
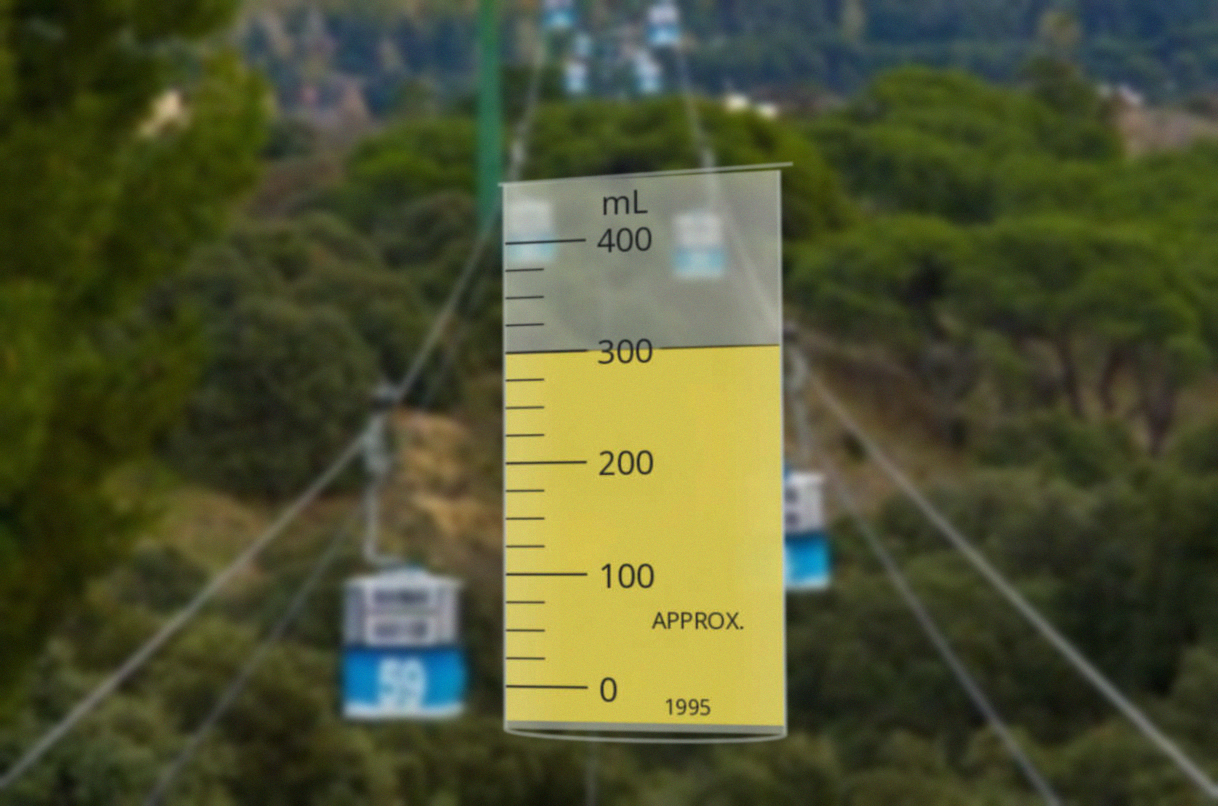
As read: **300** mL
